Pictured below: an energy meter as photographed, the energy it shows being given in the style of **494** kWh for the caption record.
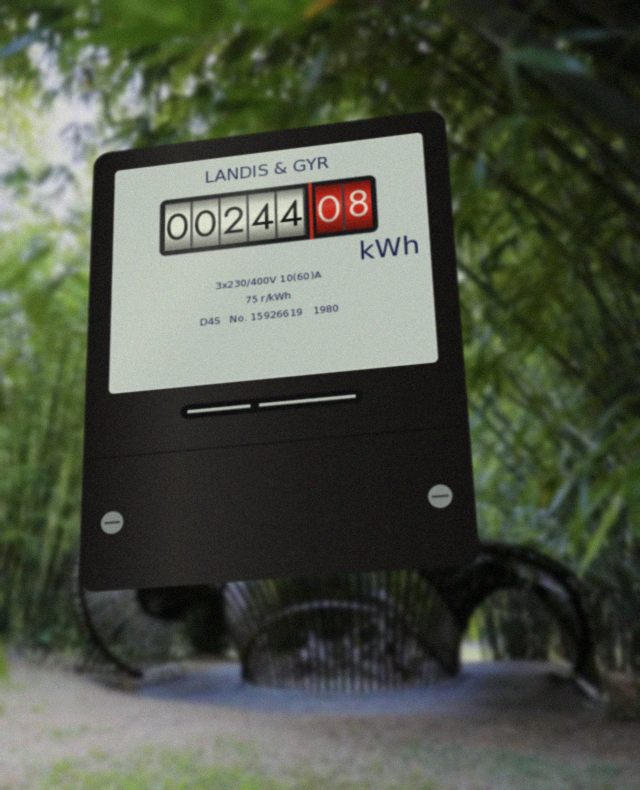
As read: **244.08** kWh
